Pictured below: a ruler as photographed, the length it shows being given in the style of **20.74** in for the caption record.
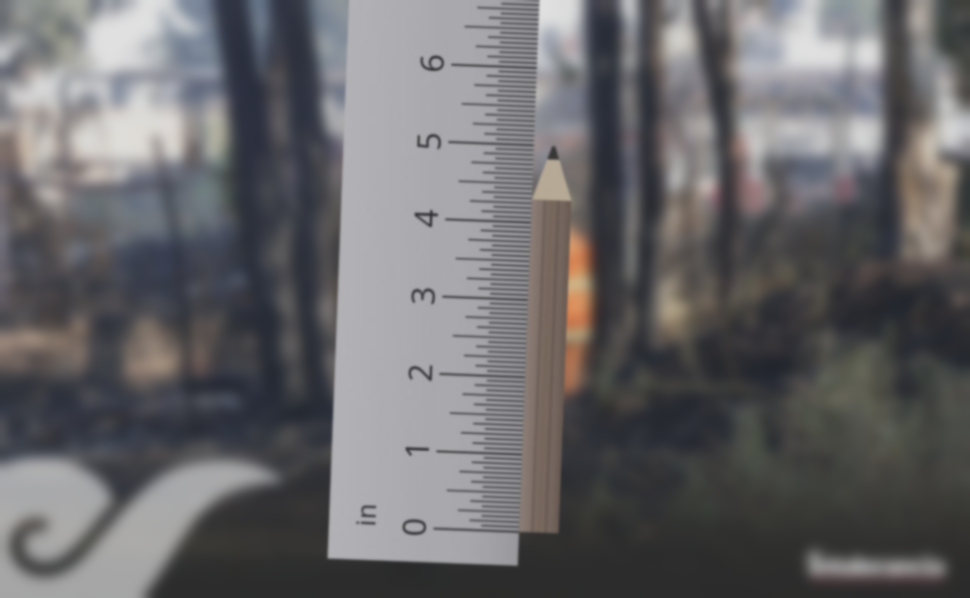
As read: **5** in
